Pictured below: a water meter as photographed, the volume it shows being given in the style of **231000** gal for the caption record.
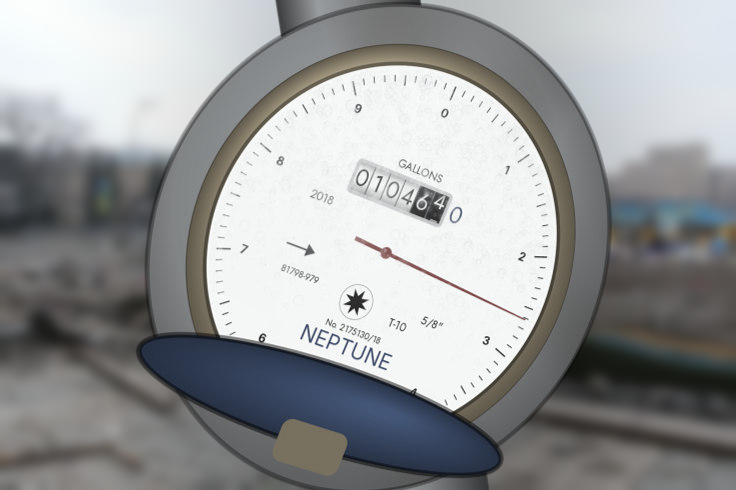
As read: **104642.6** gal
